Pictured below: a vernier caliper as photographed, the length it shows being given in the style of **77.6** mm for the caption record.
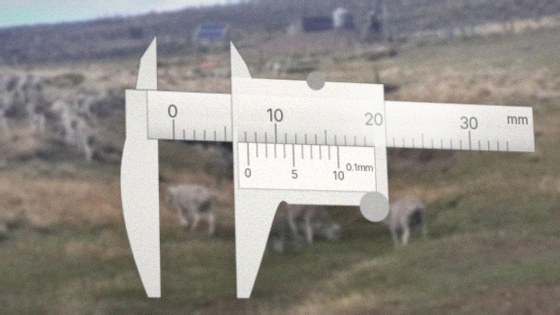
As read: **7.2** mm
